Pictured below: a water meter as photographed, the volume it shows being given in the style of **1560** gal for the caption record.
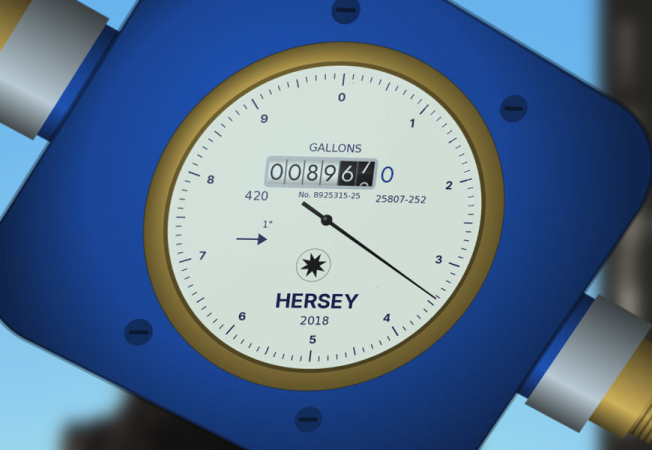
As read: **89673.4** gal
